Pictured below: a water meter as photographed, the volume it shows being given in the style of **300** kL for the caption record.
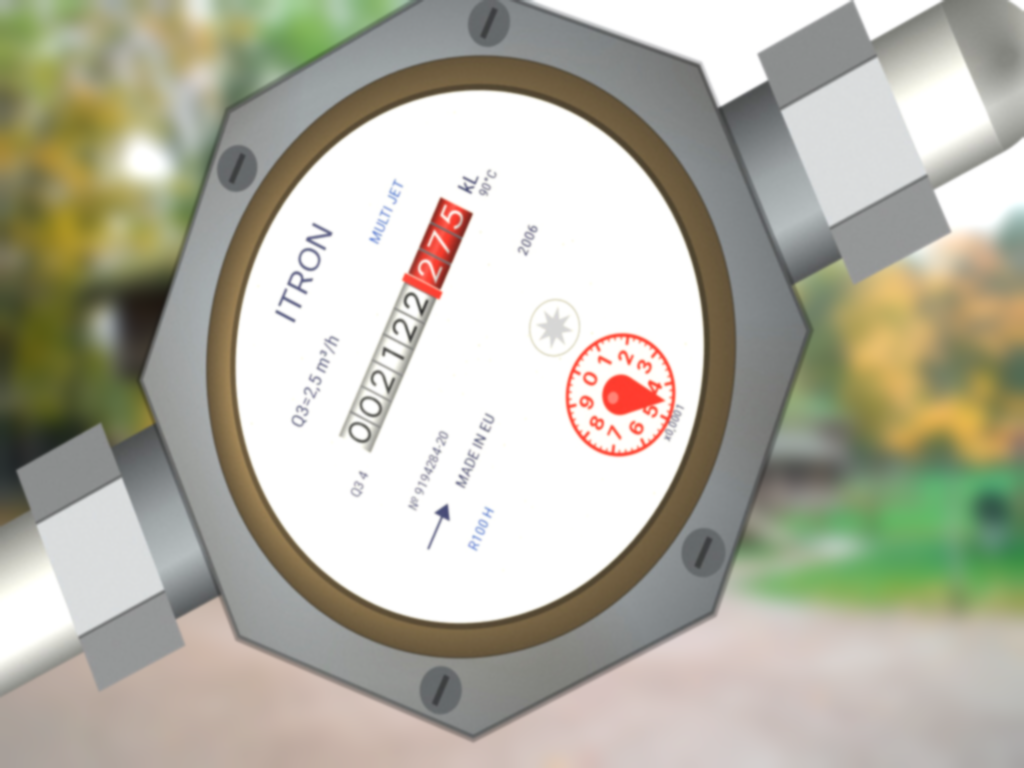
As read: **2122.2754** kL
